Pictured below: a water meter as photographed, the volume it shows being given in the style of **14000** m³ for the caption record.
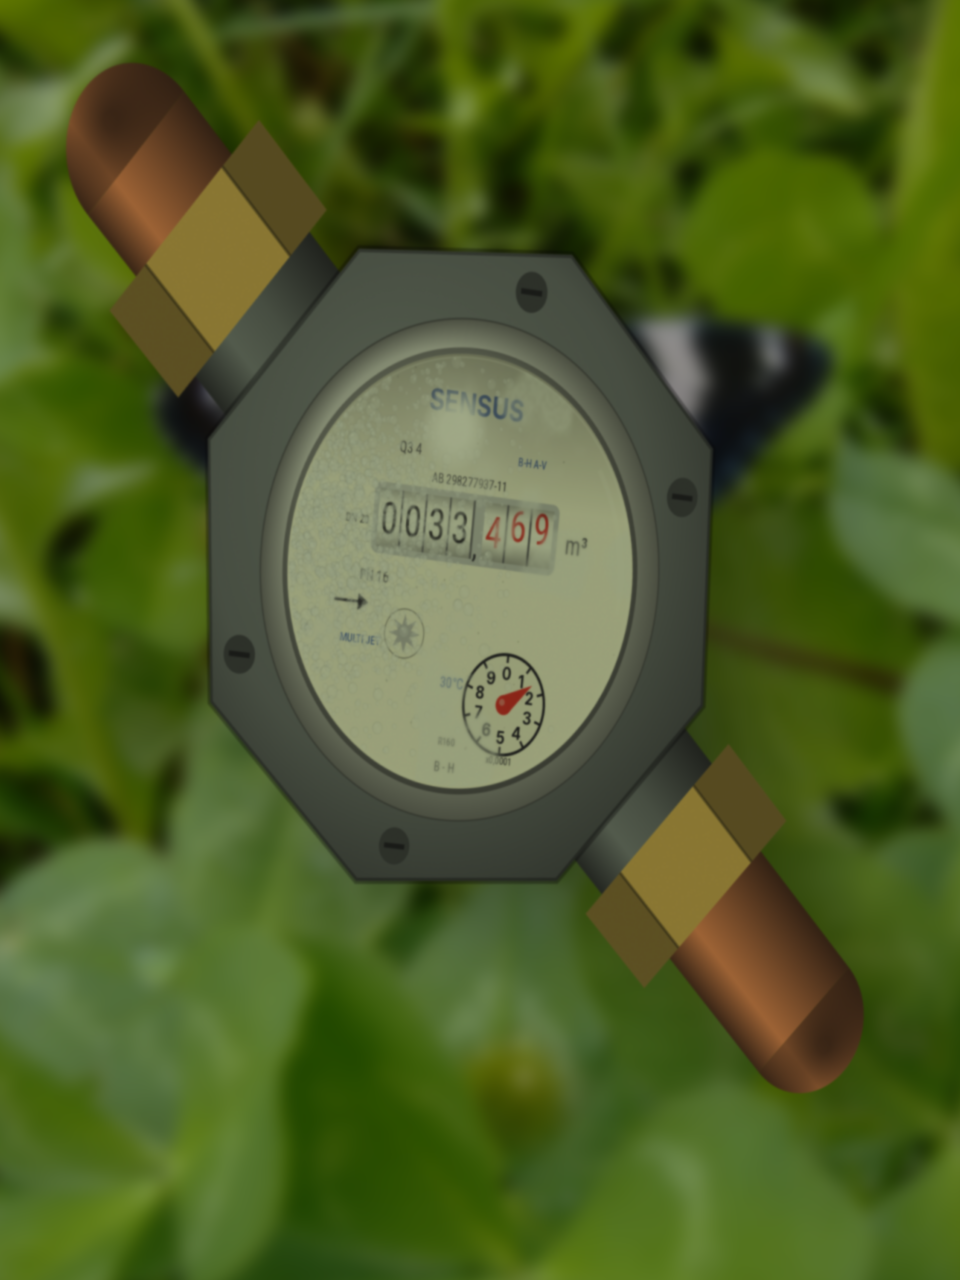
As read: **33.4691** m³
